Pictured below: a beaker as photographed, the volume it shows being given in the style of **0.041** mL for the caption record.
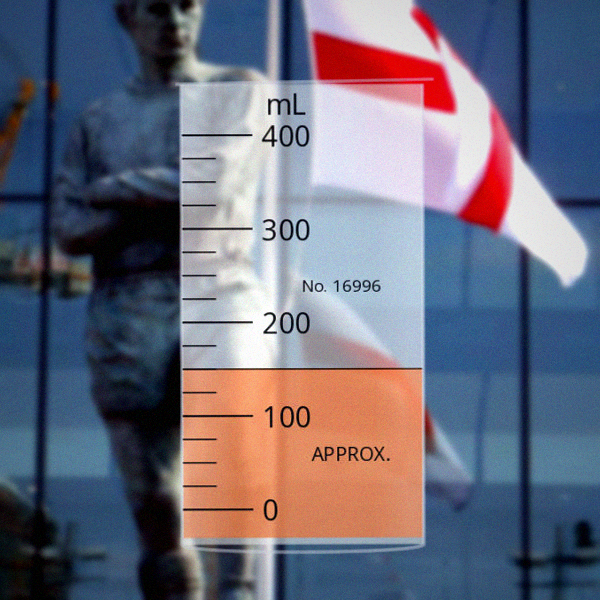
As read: **150** mL
